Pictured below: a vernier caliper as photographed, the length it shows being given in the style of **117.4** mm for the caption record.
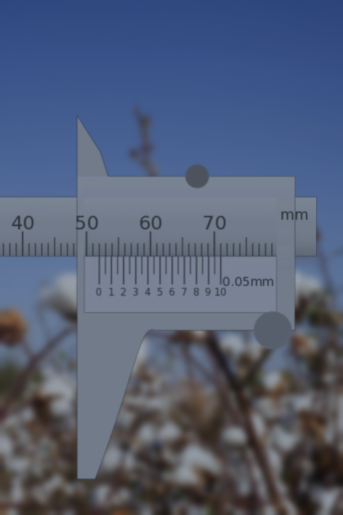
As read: **52.0** mm
